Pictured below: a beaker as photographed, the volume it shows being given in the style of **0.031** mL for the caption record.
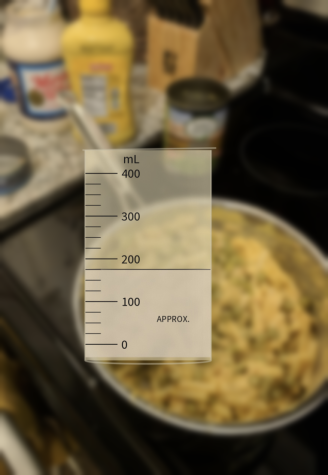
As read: **175** mL
